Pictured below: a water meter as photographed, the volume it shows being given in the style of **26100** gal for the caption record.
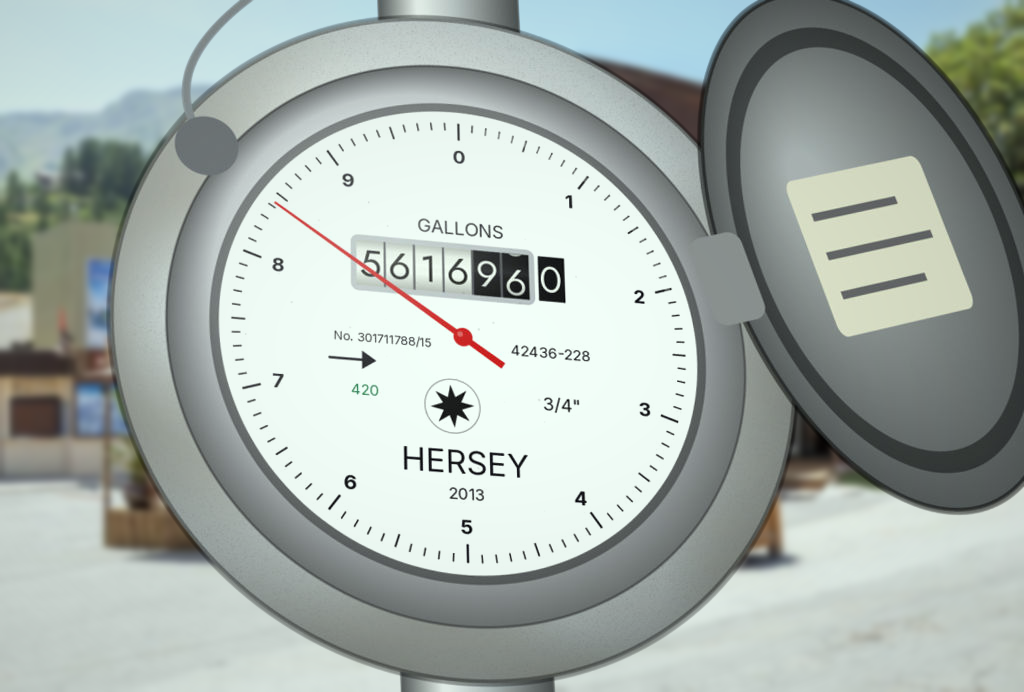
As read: **5616958.4** gal
